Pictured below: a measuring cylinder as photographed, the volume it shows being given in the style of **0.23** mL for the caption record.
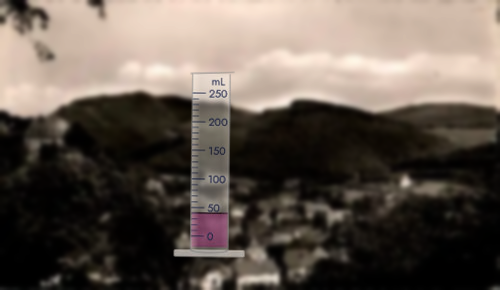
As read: **40** mL
